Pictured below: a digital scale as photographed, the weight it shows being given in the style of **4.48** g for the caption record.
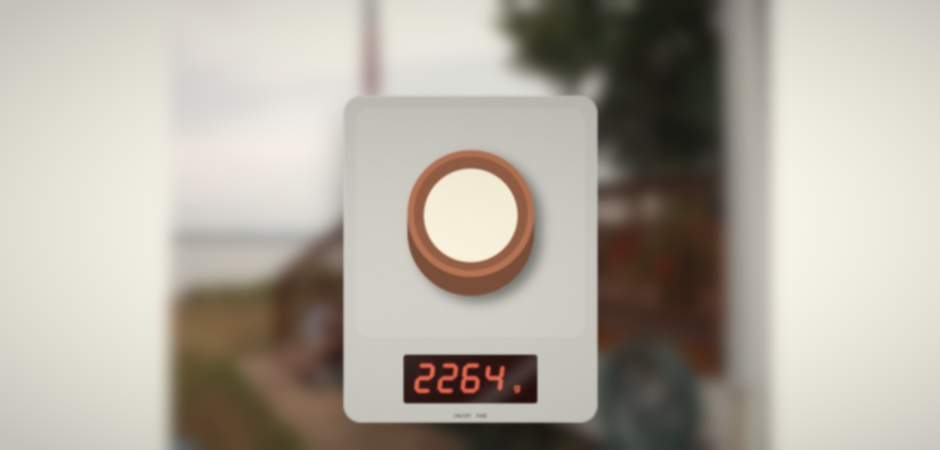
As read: **2264** g
